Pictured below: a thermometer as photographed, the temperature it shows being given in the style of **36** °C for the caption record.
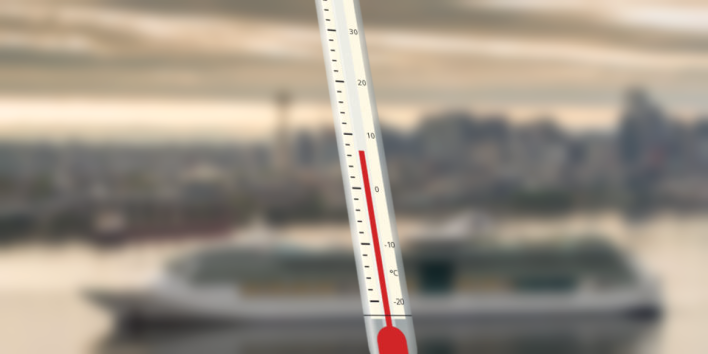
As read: **7** °C
